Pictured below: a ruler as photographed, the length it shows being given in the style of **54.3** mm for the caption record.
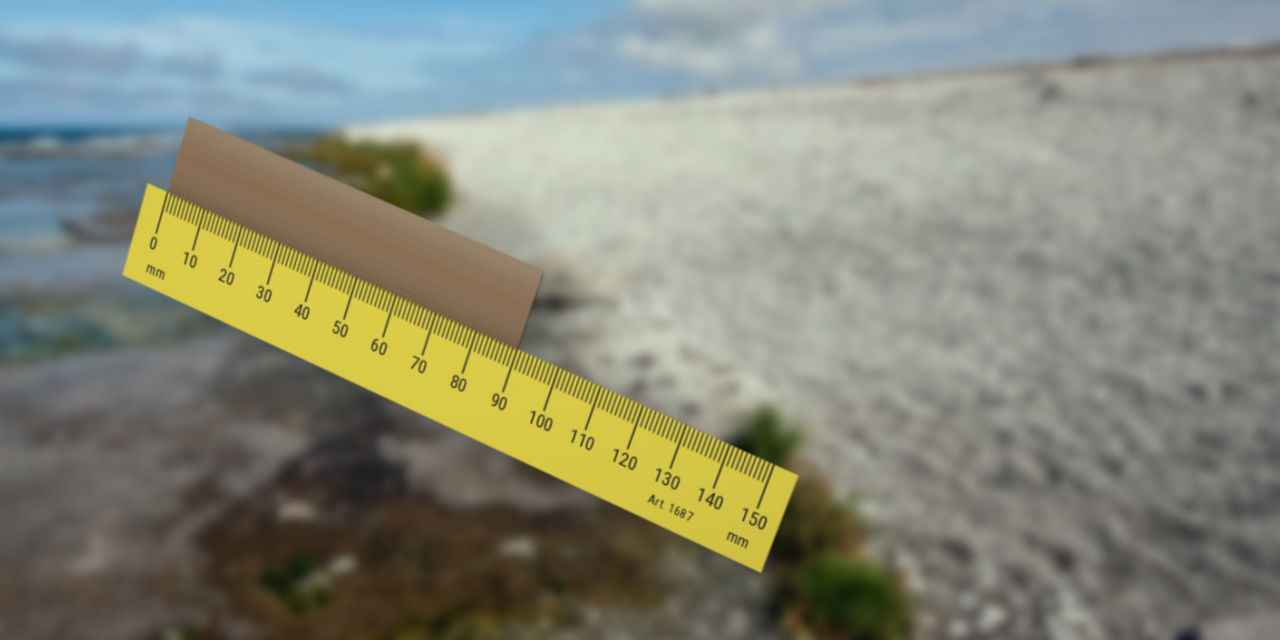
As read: **90** mm
